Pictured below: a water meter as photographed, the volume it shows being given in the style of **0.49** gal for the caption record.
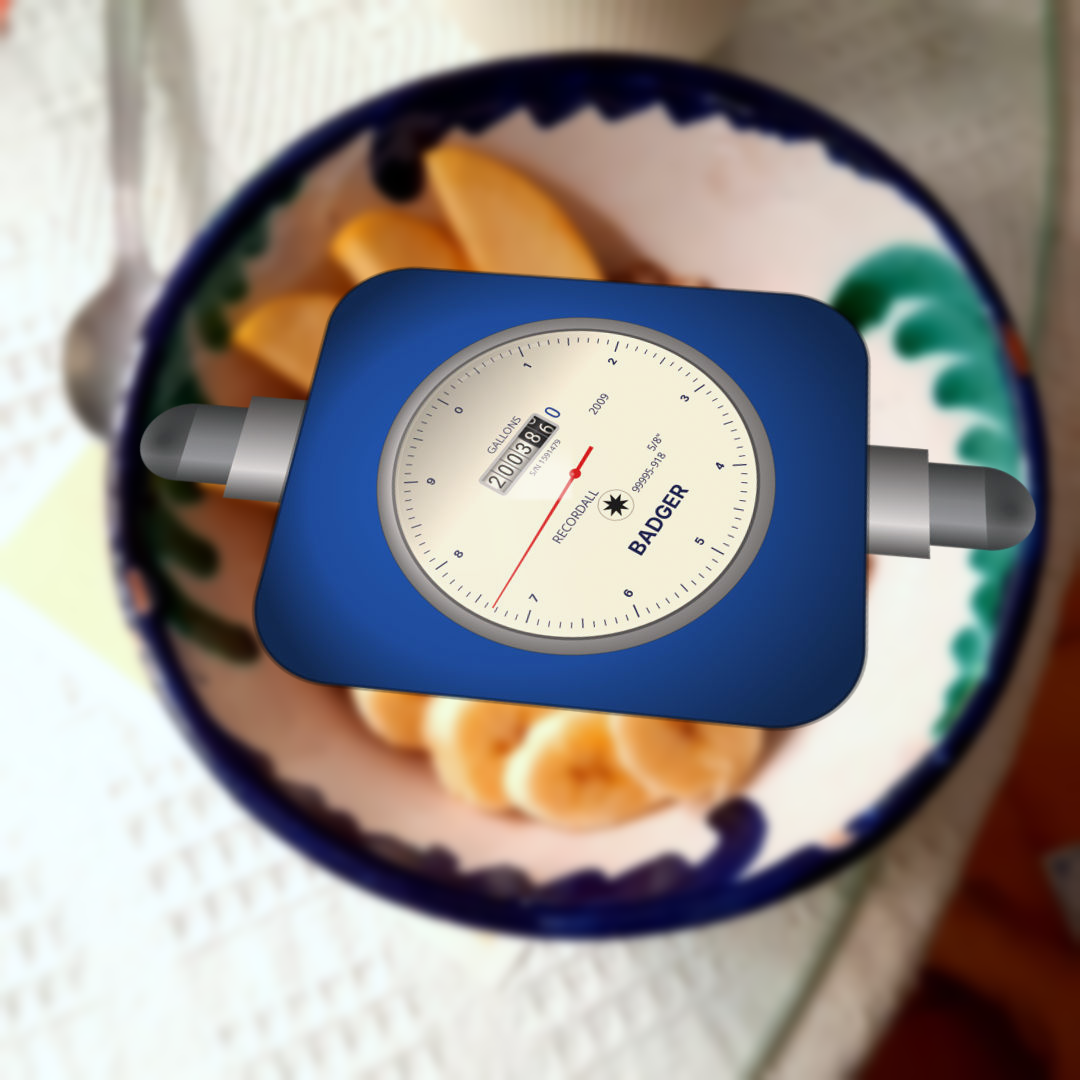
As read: **2003857.3** gal
